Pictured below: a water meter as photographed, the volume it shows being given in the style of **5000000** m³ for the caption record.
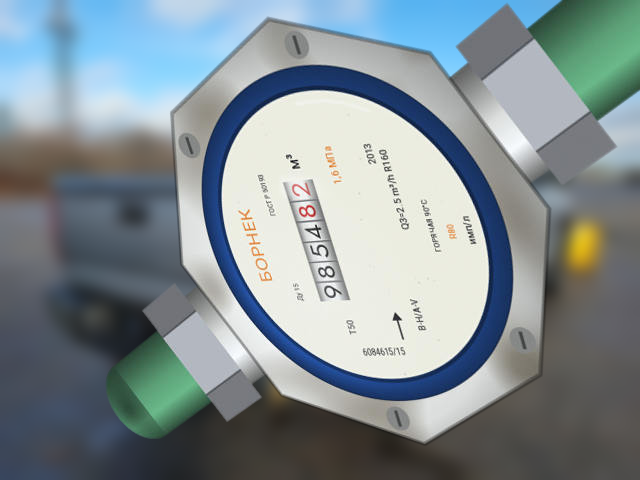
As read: **9854.82** m³
